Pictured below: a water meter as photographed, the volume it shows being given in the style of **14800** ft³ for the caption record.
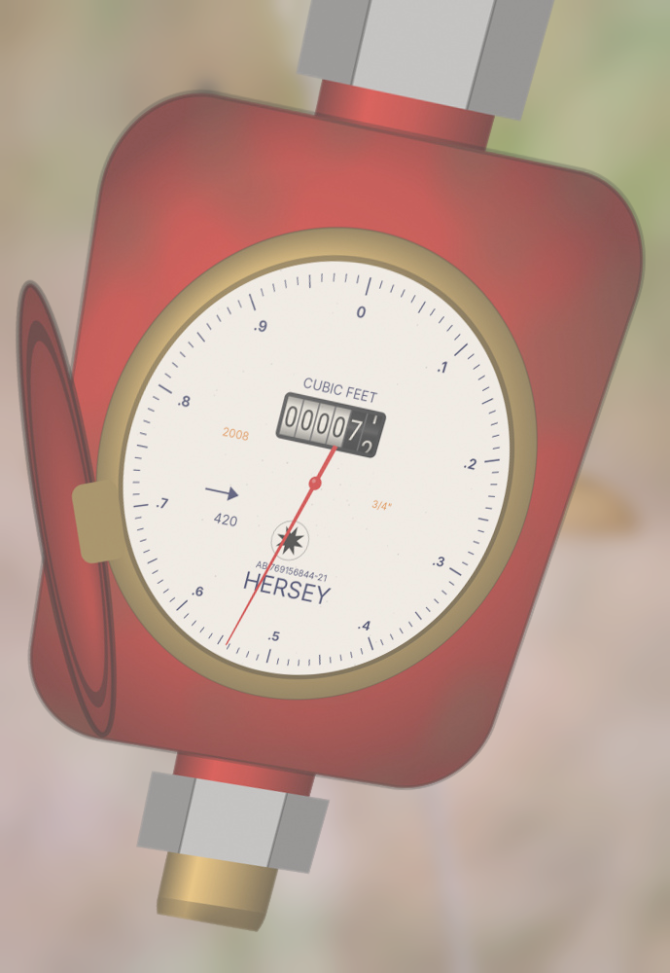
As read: **71.54** ft³
